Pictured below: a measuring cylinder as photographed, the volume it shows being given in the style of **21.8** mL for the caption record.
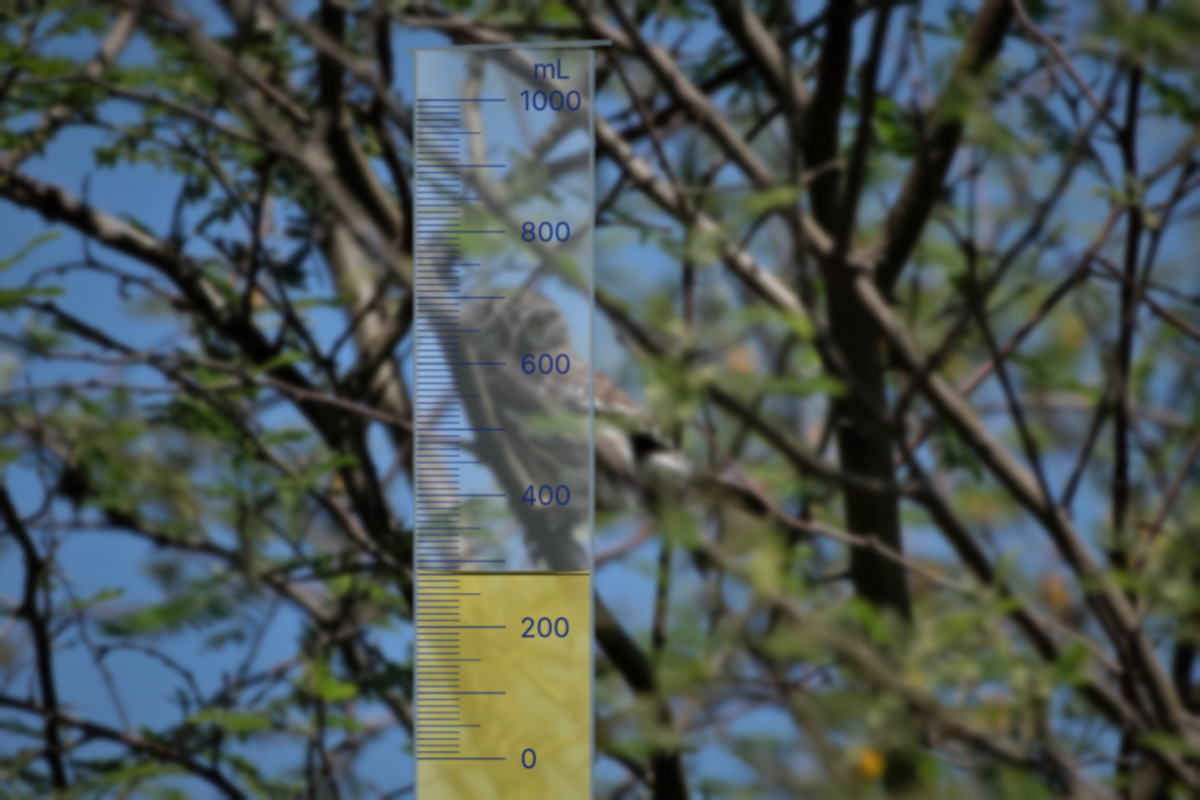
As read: **280** mL
